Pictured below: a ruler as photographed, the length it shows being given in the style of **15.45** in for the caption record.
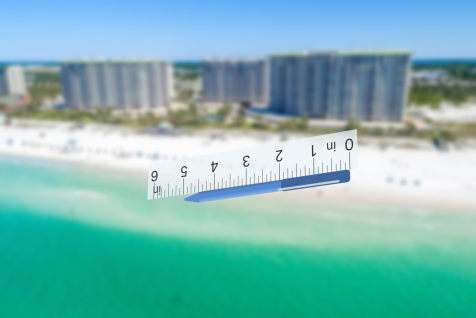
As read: **5.125** in
